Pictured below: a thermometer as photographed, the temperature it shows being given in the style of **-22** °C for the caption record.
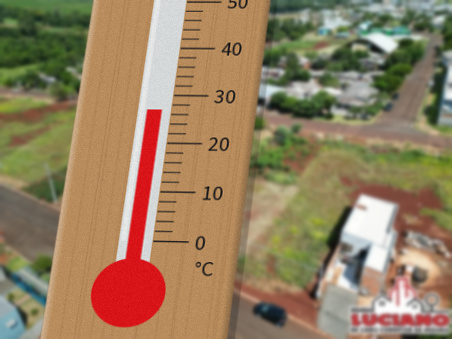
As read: **27** °C
